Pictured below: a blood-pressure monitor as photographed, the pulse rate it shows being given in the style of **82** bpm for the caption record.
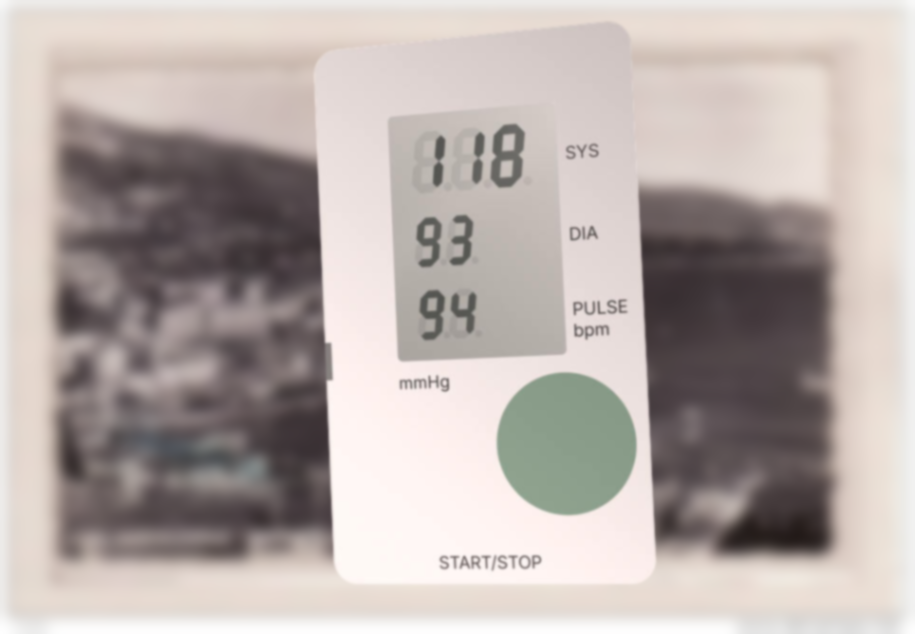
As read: **94** bpm
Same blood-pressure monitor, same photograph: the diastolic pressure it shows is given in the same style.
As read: **93** mmHg
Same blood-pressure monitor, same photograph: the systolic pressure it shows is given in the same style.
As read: **118** mmHg
